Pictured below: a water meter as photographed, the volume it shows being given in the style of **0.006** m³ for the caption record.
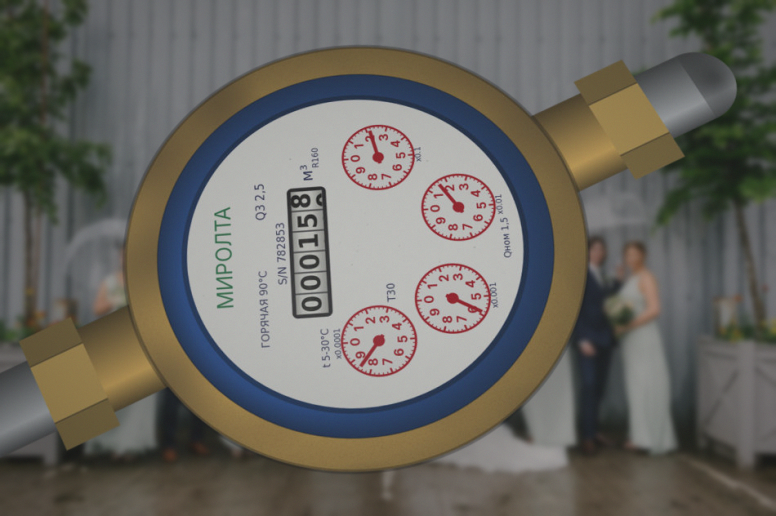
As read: **158.2158** m³
